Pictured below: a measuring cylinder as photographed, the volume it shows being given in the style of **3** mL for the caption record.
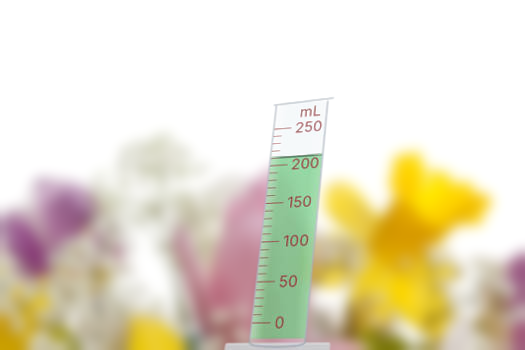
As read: **210** mL
